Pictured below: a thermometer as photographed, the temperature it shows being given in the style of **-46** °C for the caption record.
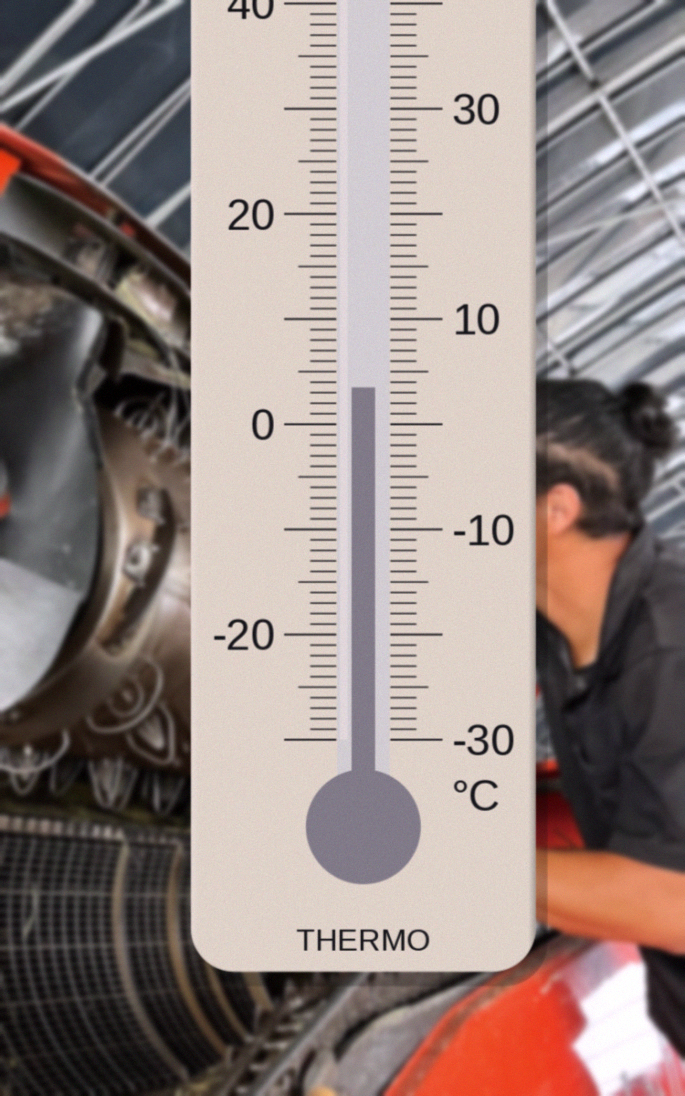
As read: **3.5** °C
